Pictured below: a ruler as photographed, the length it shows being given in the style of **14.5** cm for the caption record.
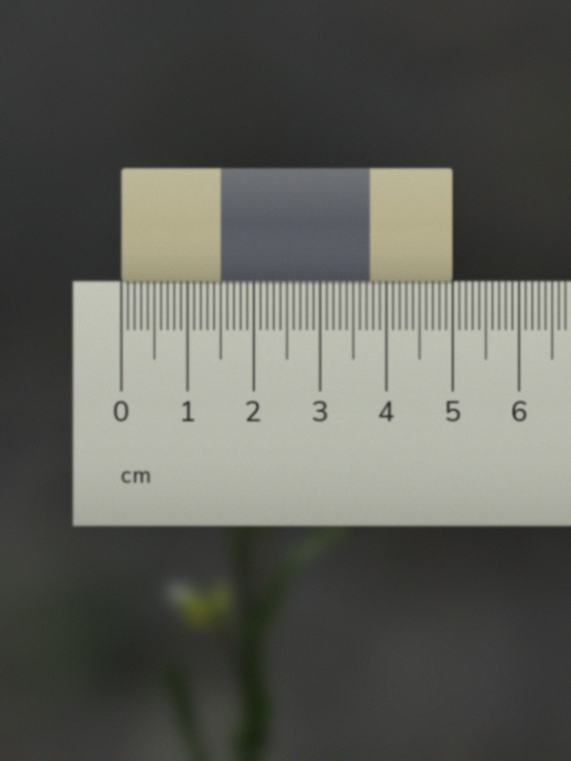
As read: **5** cm
